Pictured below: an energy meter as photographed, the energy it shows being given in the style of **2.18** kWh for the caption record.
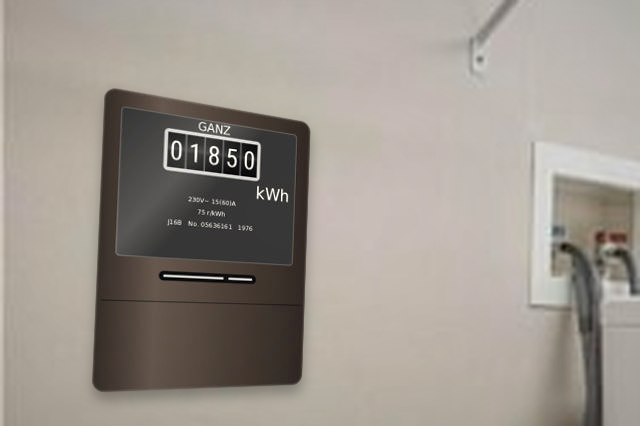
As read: **1850** kWh
